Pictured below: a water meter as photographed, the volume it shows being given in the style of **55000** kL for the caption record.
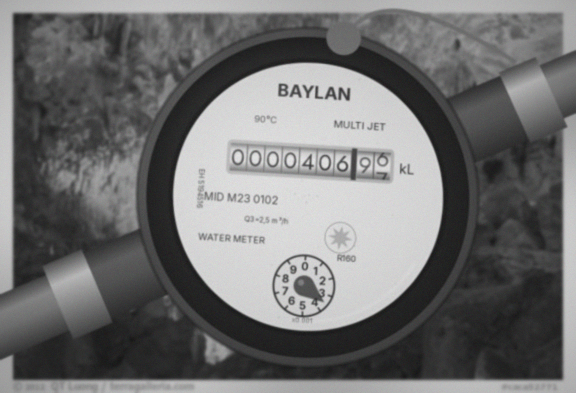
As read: **406.963** kL
